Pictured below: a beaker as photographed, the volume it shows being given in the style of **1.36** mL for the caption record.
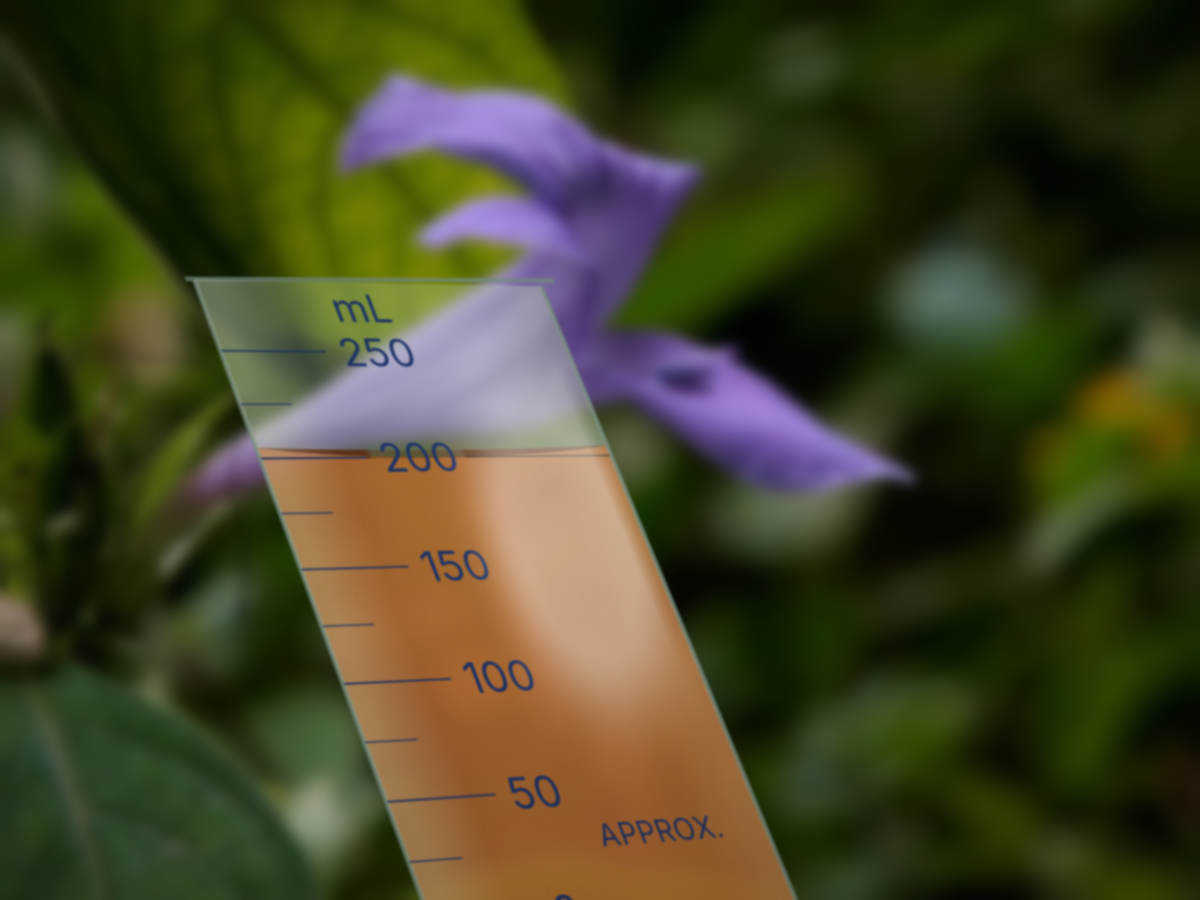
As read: **200** mL
